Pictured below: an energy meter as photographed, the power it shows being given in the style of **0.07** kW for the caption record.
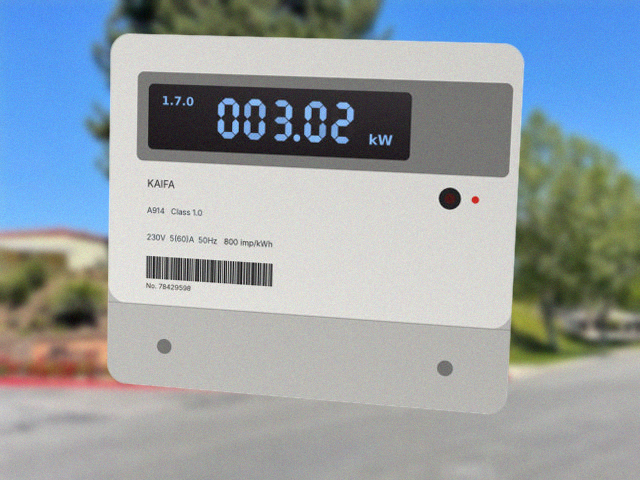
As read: **3.02** kW
